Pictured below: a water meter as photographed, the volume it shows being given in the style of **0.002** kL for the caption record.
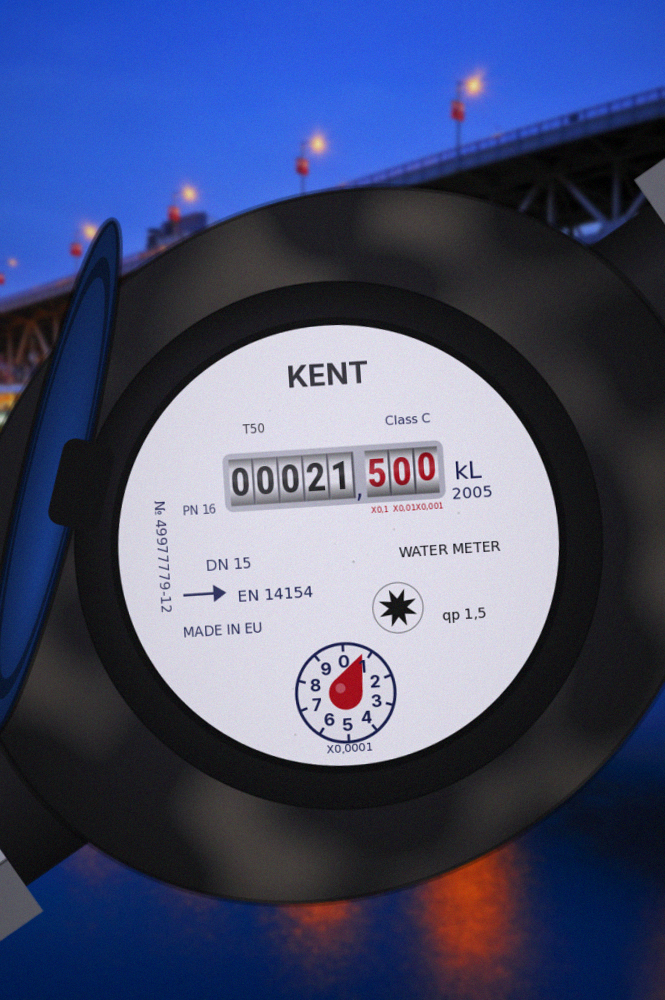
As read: **21.5000** kL
